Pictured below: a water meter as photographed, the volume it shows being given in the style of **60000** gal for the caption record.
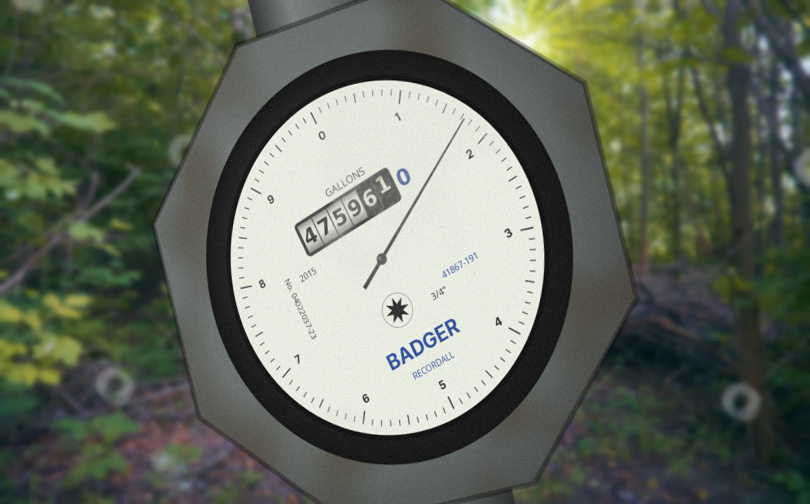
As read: **4759611.7** gal
